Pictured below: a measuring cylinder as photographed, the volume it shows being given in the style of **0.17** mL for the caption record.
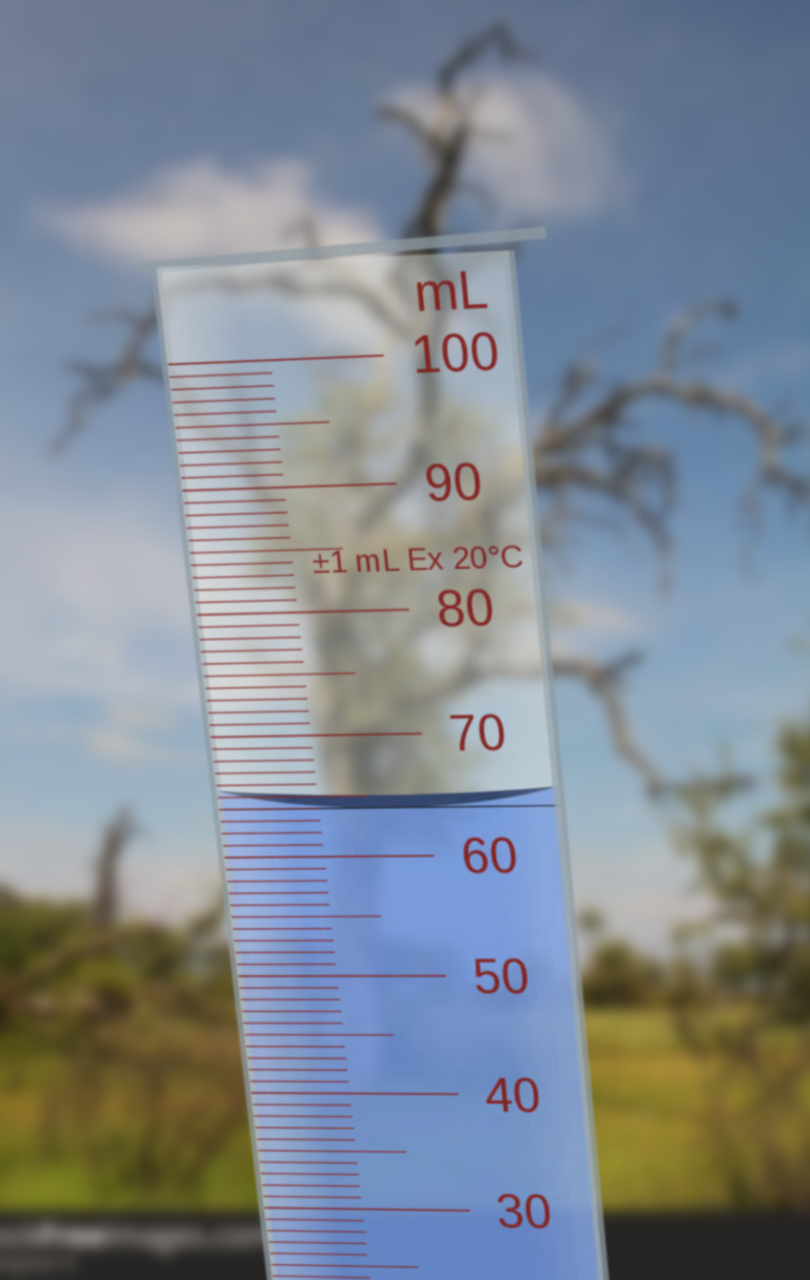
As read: **64** mL
